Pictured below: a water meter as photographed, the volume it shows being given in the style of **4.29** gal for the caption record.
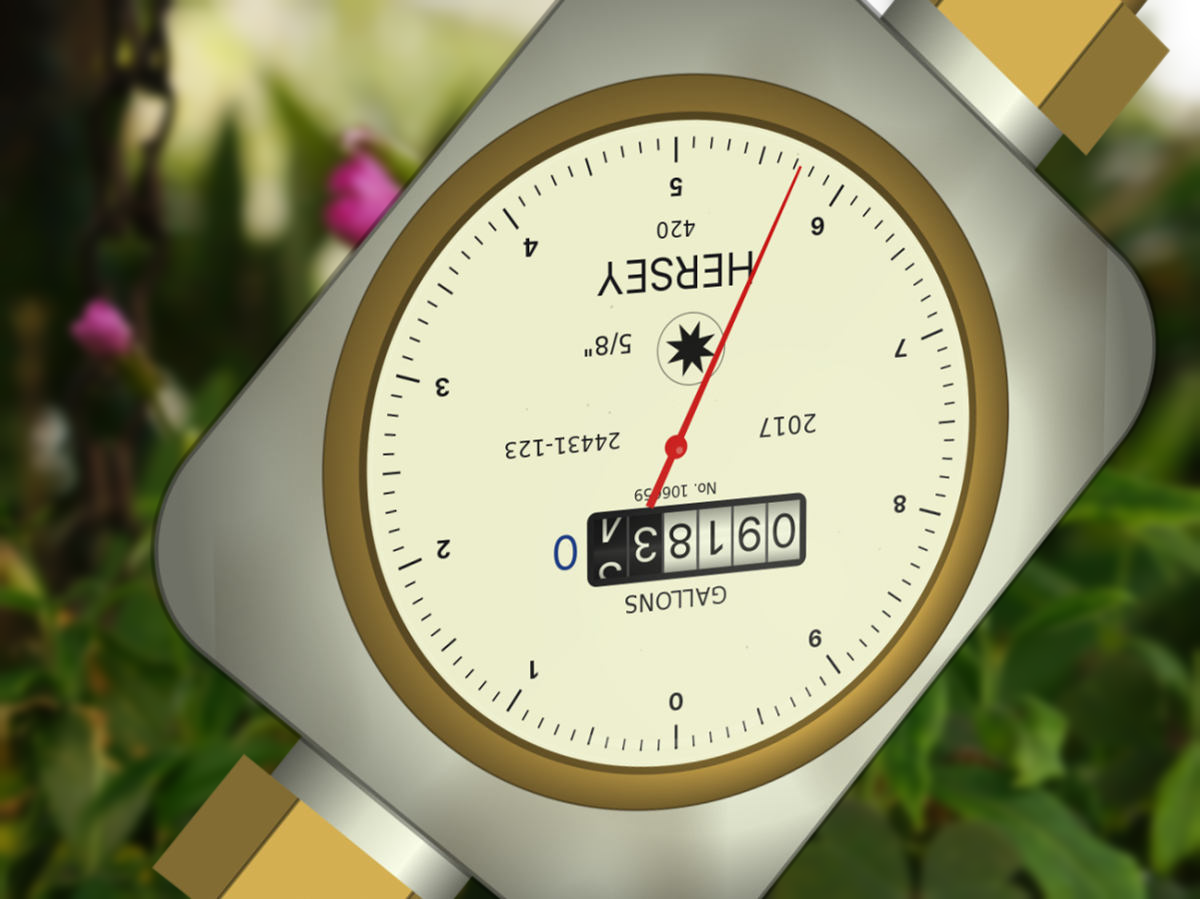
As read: **918335.7** gal
